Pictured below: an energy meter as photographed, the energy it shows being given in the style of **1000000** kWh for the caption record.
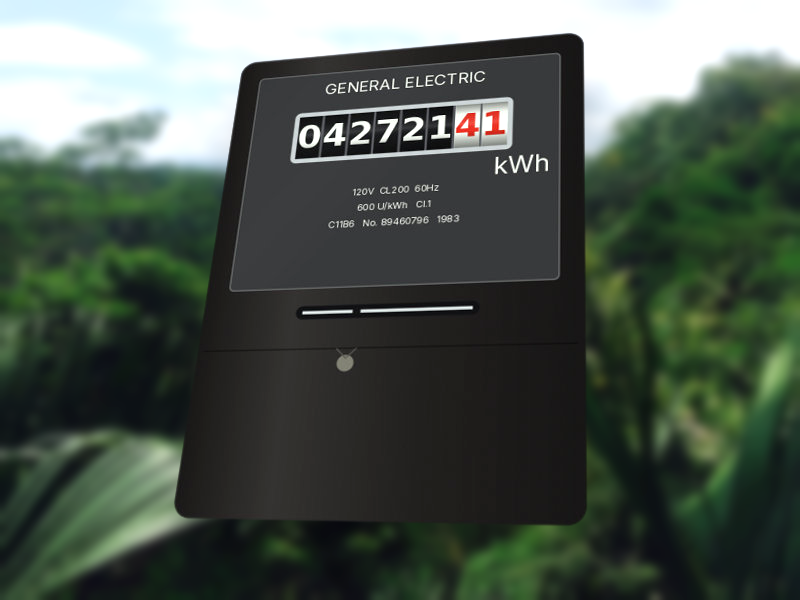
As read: **42721.41** kWh
